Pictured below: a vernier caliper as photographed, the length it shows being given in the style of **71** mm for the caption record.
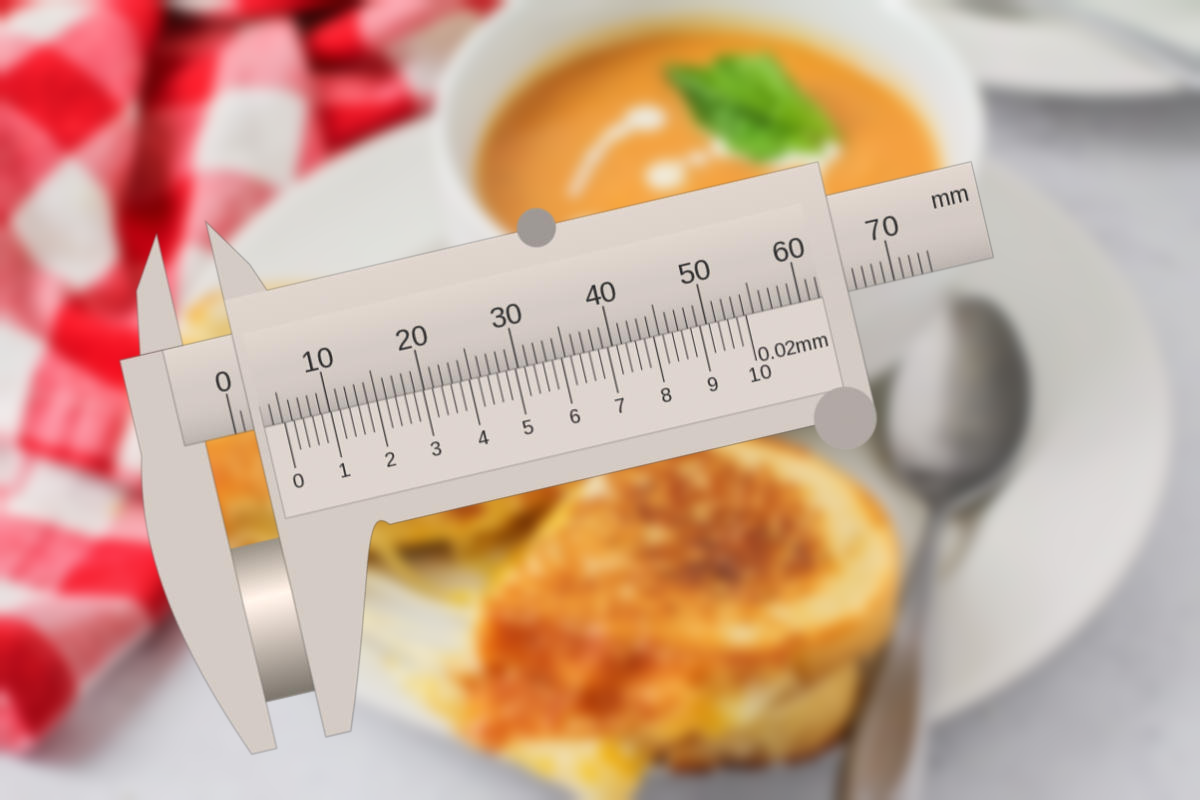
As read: **5.2** mm
